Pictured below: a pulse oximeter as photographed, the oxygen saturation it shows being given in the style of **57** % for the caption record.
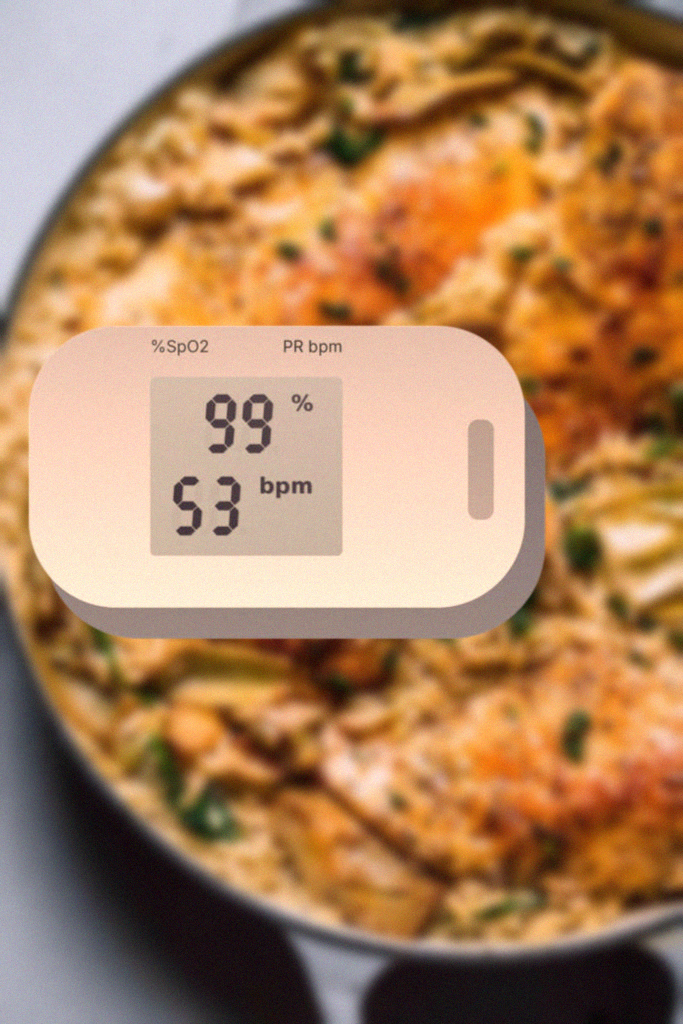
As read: **99** %
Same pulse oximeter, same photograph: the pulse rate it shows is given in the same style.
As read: **53** bpm
